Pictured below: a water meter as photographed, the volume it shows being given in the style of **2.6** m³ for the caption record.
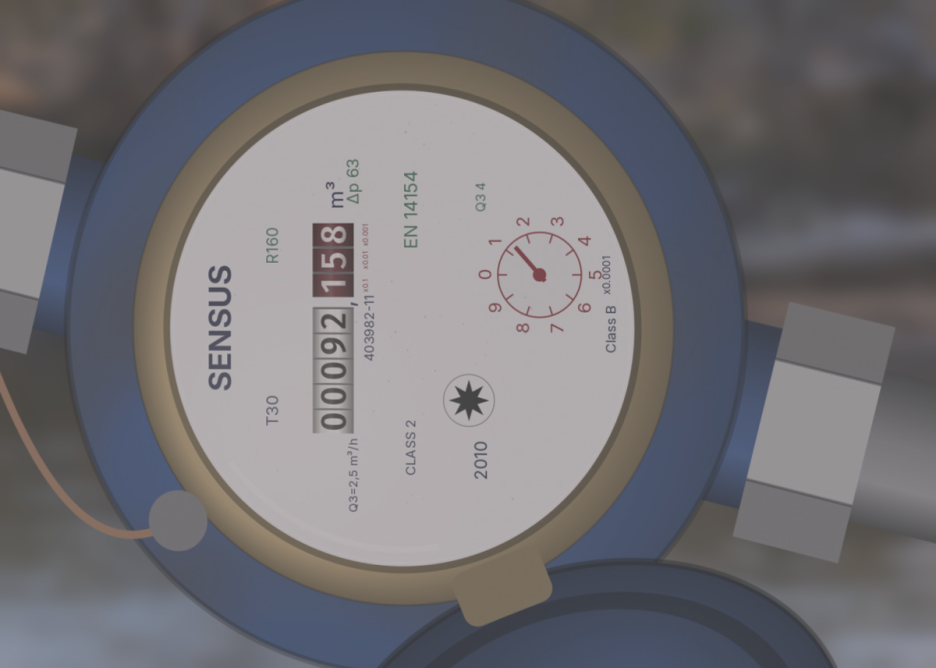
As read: **92.1581** m³
